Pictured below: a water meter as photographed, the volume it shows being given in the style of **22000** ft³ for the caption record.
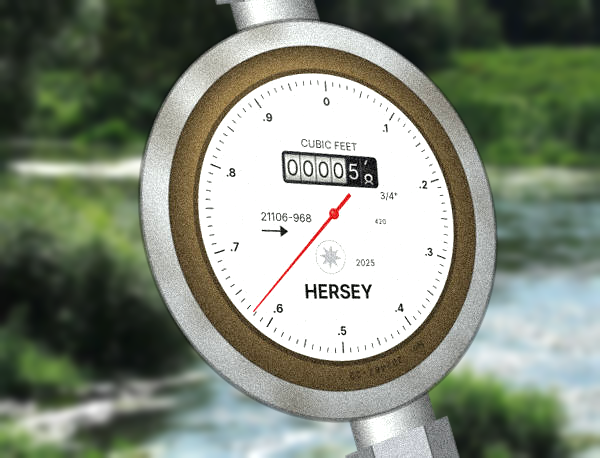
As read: **57.62** ft³
